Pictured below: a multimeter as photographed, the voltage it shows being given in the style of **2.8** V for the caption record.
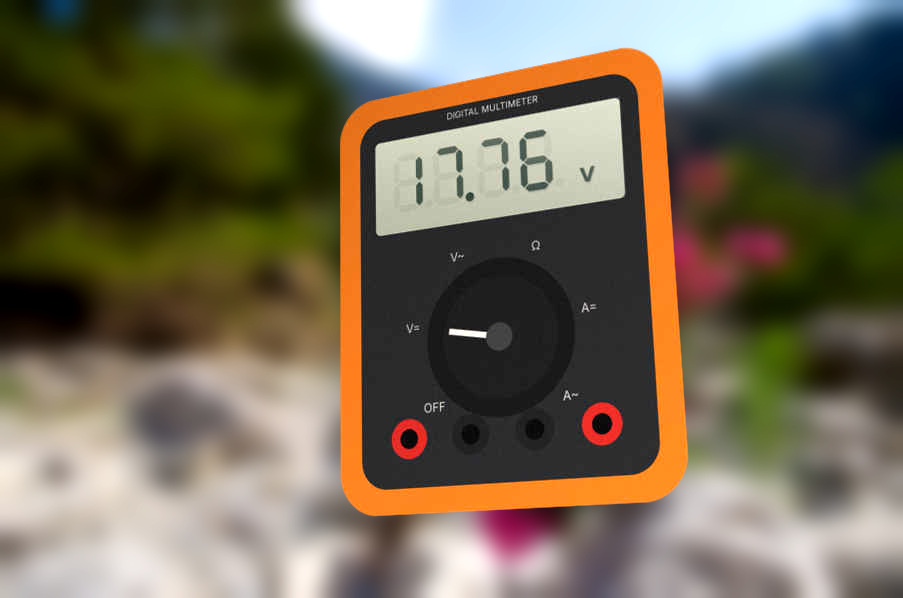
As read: **17.76** V
